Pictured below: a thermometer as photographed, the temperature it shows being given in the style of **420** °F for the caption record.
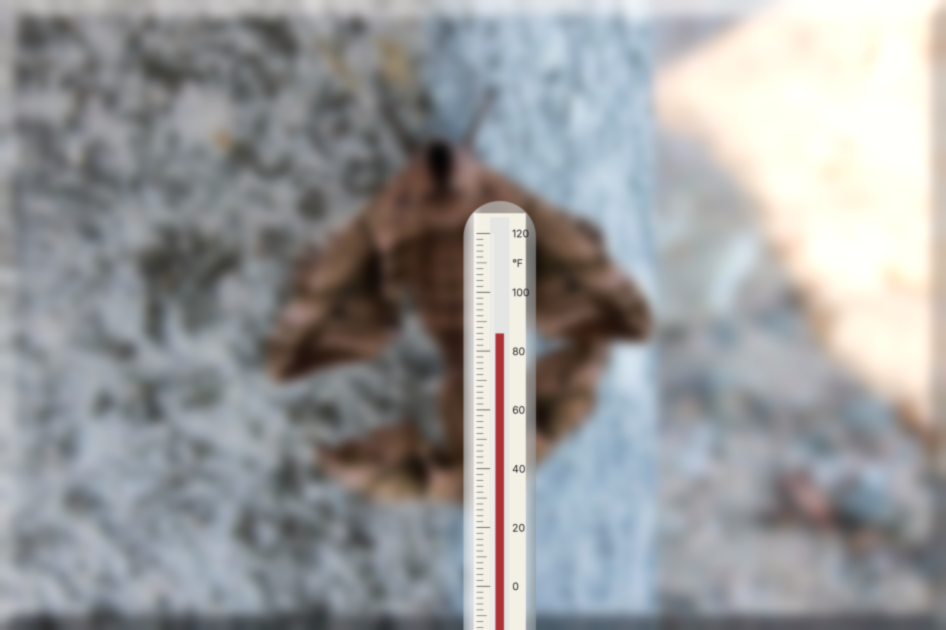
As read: **86** °F
